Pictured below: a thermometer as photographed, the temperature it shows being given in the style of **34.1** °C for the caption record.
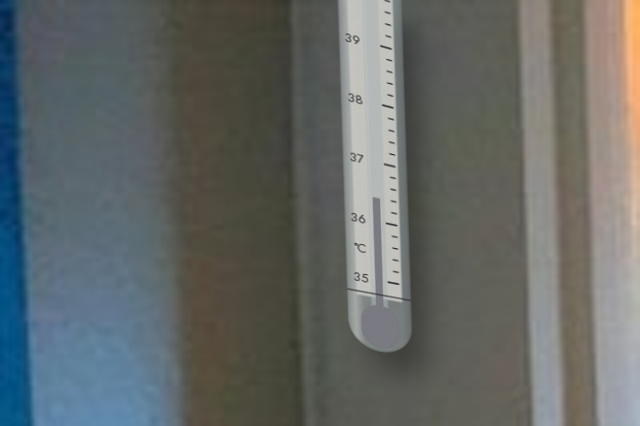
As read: **36.4** °C
